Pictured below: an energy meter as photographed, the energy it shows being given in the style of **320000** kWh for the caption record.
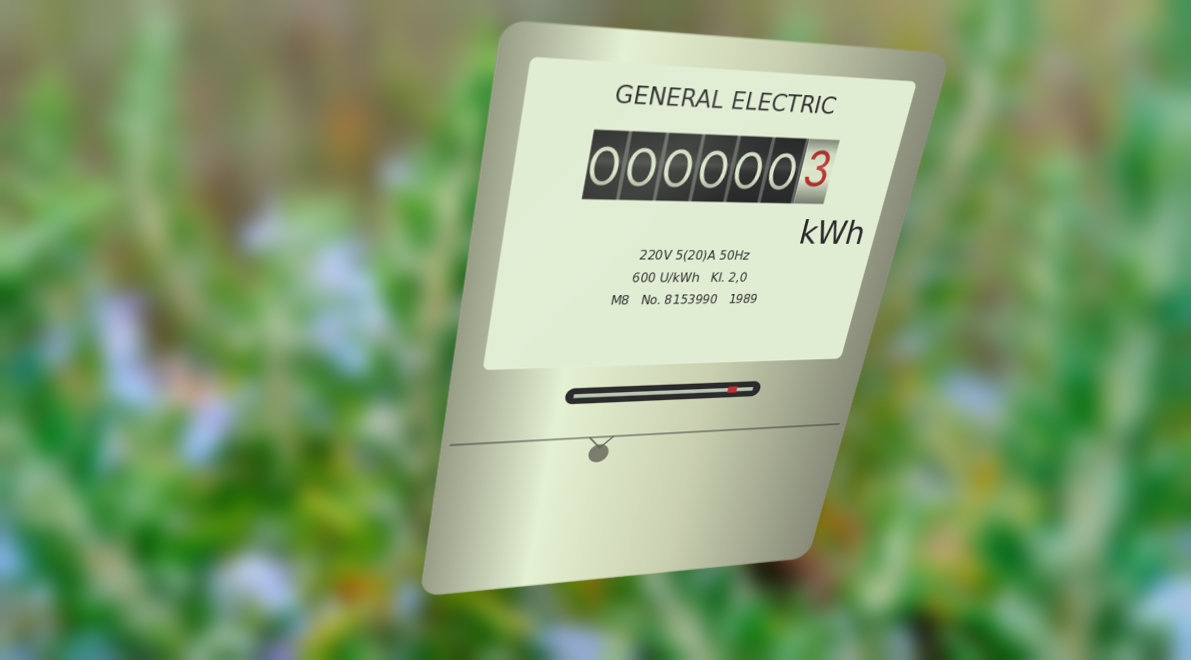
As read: **0.3** kWh
